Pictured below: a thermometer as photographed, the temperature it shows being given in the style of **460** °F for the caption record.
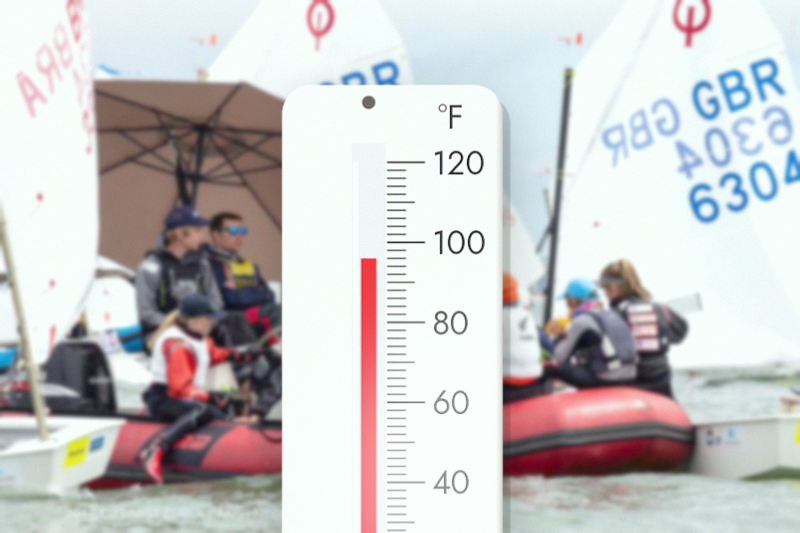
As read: **96** °F
